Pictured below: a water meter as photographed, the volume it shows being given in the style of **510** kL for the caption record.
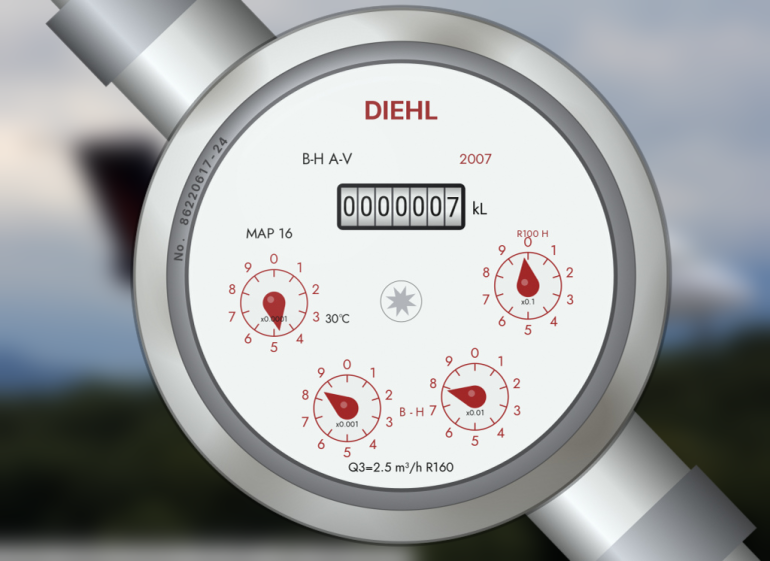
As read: **6.9784** kL
